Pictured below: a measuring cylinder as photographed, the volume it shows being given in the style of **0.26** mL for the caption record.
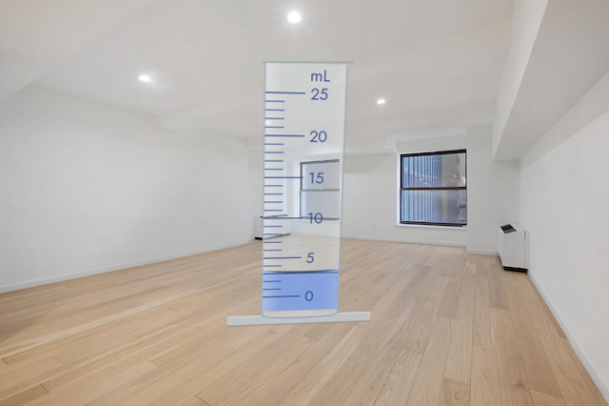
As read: **3** mL
